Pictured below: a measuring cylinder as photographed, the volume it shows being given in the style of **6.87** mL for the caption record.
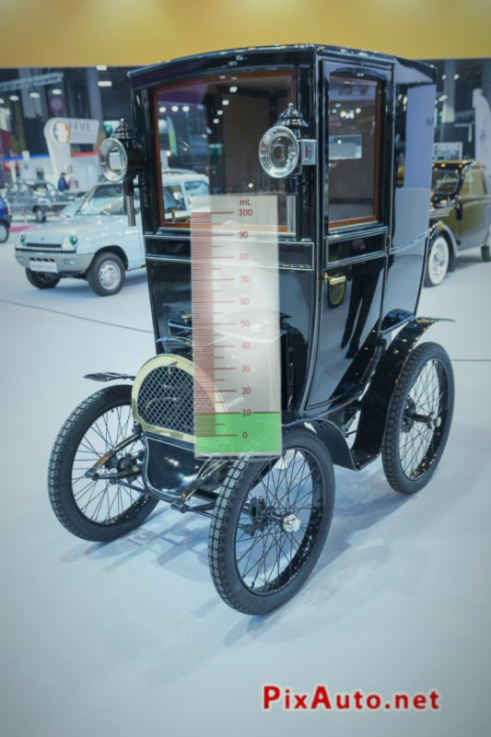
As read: **10** mL
